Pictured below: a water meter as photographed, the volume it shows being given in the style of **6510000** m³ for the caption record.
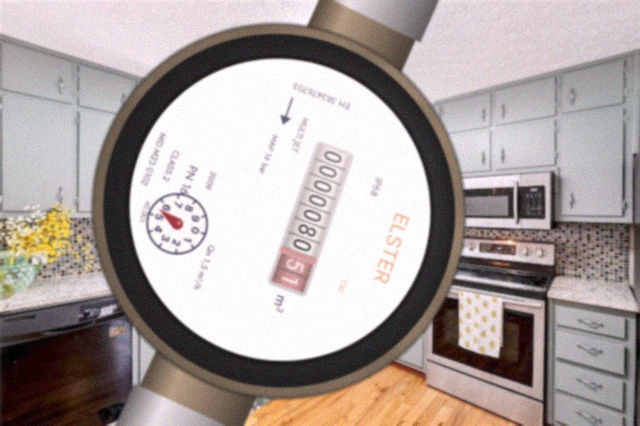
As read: **80.515** m³
